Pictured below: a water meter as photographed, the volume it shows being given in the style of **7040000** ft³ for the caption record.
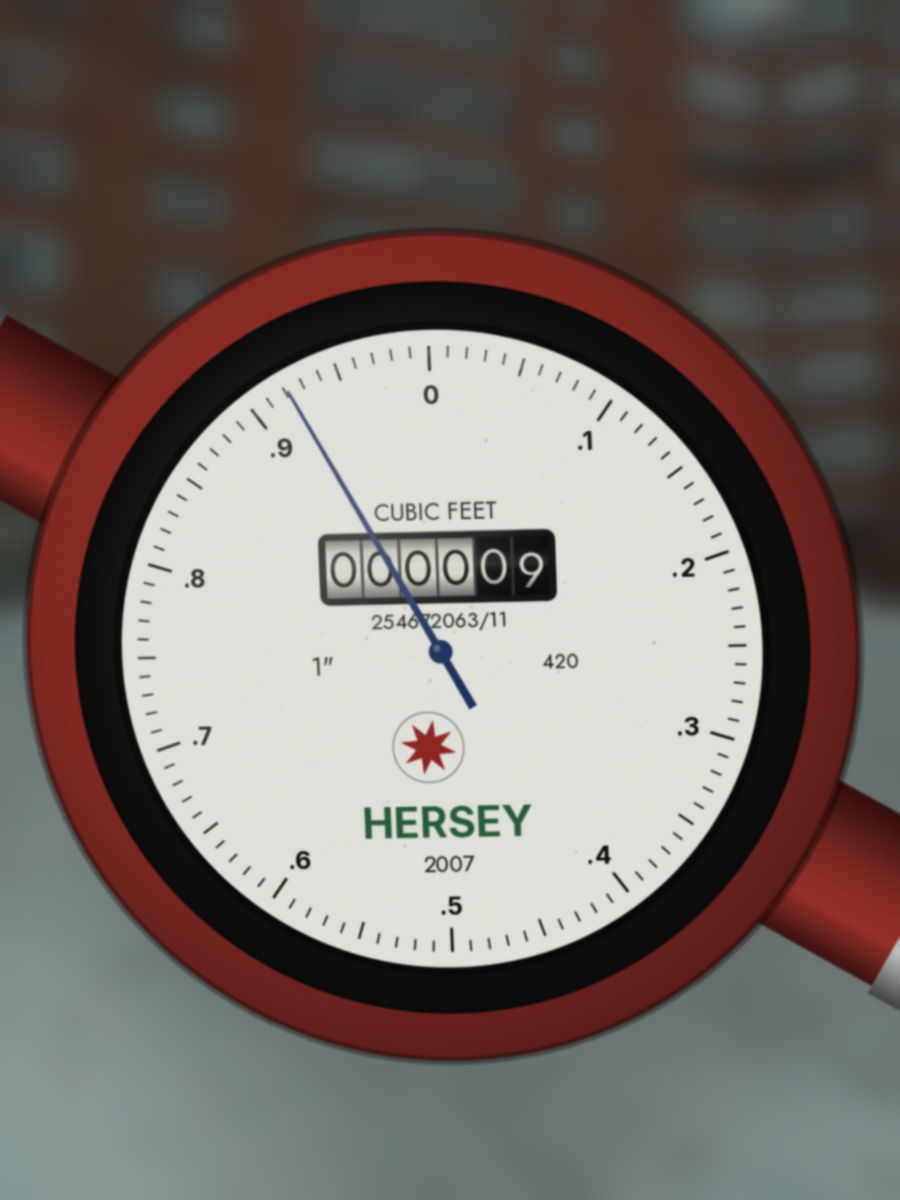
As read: **8.92** ft³
